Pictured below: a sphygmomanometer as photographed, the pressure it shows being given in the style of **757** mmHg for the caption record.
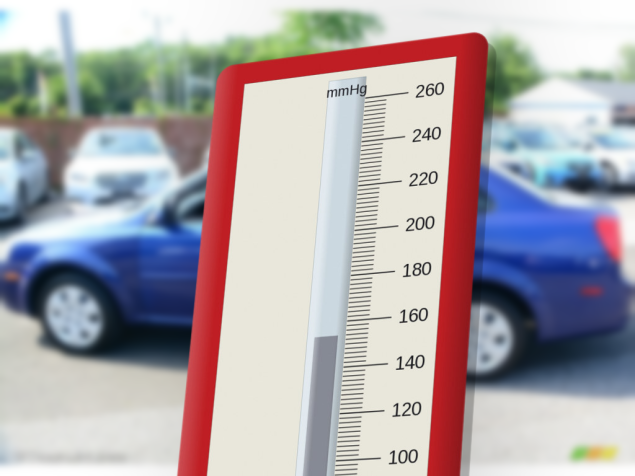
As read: **154** mmHg
